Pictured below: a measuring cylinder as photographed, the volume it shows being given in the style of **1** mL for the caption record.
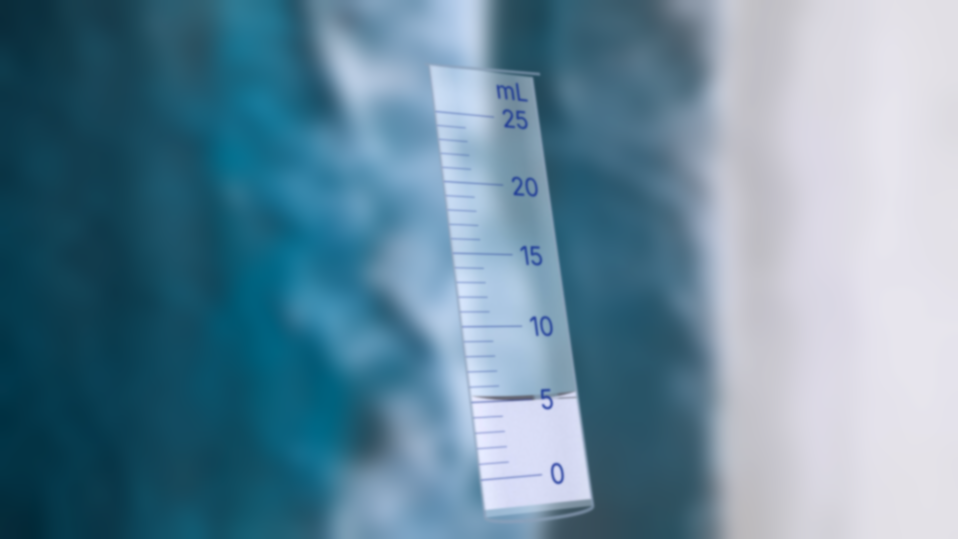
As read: **5** mL
